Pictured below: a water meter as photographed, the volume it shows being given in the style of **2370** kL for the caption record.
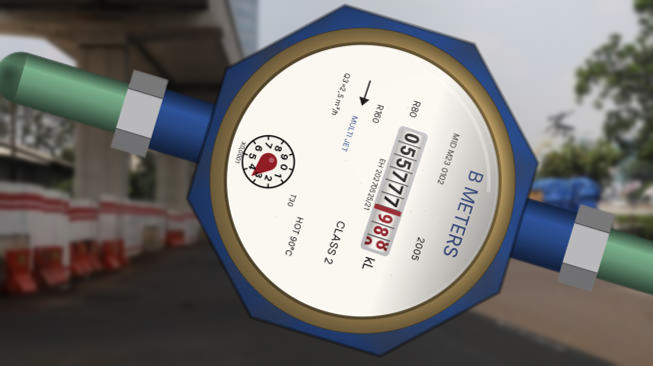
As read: **55777.9883** kL
